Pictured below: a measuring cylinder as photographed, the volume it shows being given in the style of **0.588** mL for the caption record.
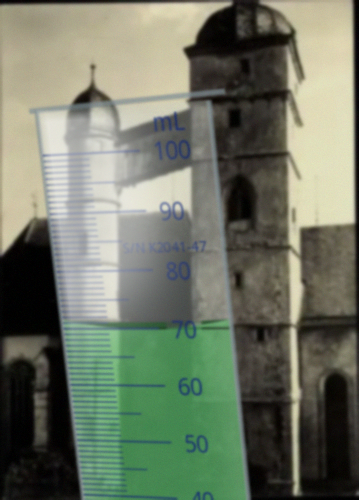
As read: **70** mL
